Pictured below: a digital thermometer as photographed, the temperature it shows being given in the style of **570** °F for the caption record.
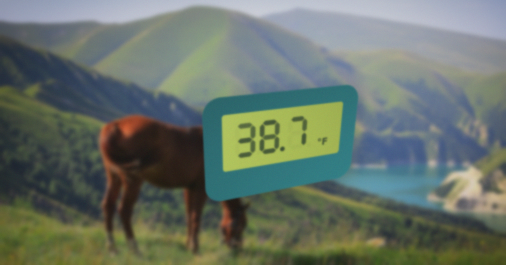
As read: **38.7** °F
